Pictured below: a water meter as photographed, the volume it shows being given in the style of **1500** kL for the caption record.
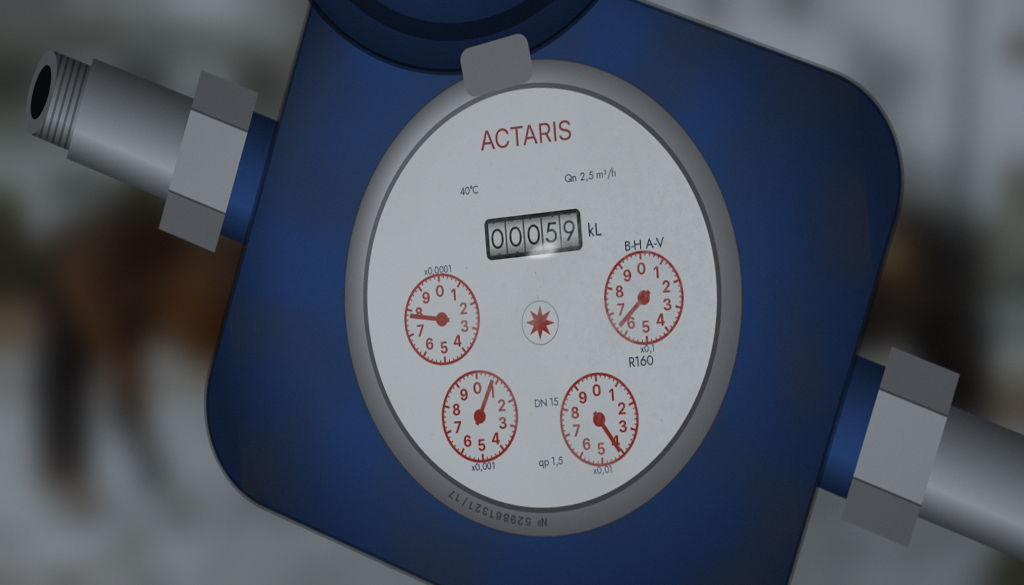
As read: **59.6407** kL
